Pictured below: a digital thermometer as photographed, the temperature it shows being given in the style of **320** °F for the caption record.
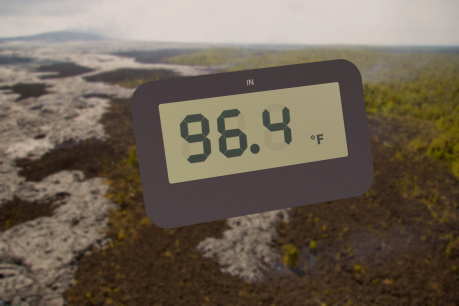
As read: **96.4** °F
